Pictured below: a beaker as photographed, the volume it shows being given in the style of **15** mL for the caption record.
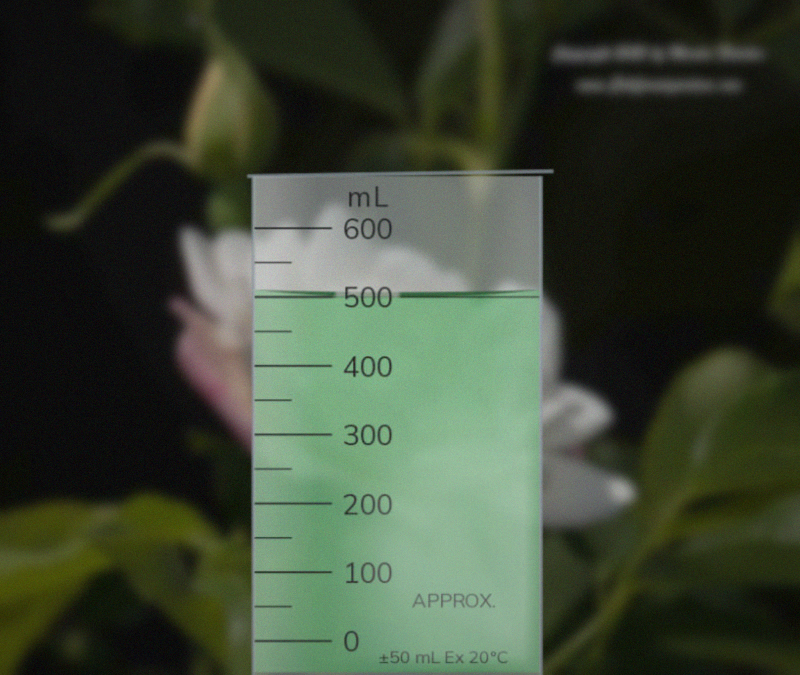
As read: **500** mL
